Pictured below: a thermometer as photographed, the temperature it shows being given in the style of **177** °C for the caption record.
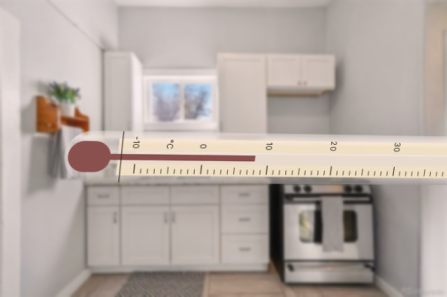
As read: **8** °C
